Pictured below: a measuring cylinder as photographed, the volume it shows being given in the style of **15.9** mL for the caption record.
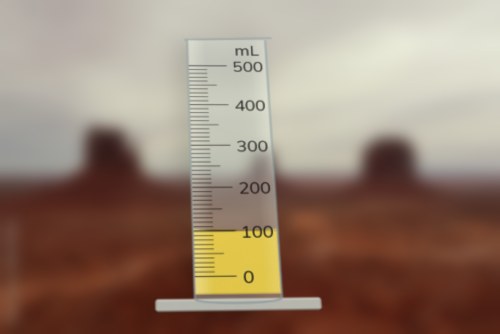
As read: **100** mL
